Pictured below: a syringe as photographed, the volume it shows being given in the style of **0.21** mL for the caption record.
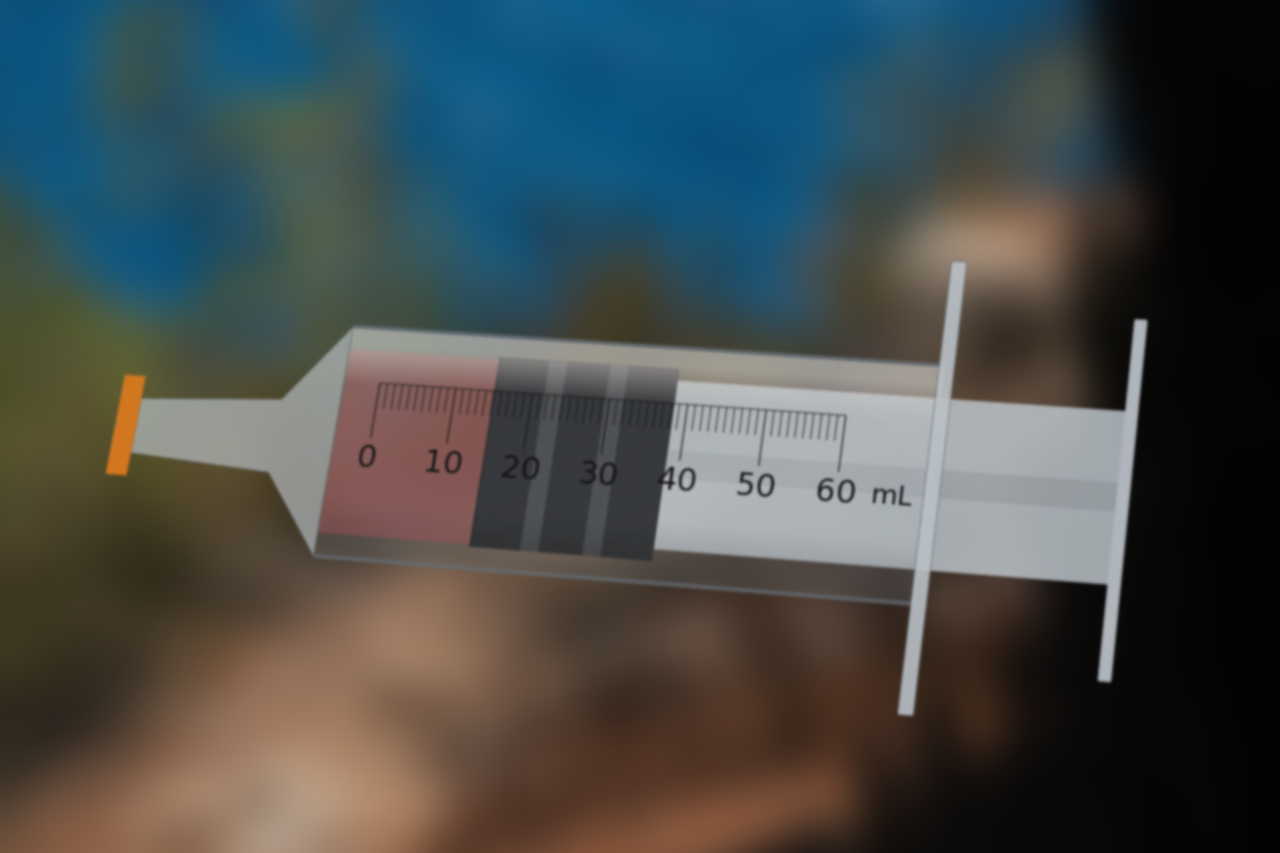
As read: **15** mL
